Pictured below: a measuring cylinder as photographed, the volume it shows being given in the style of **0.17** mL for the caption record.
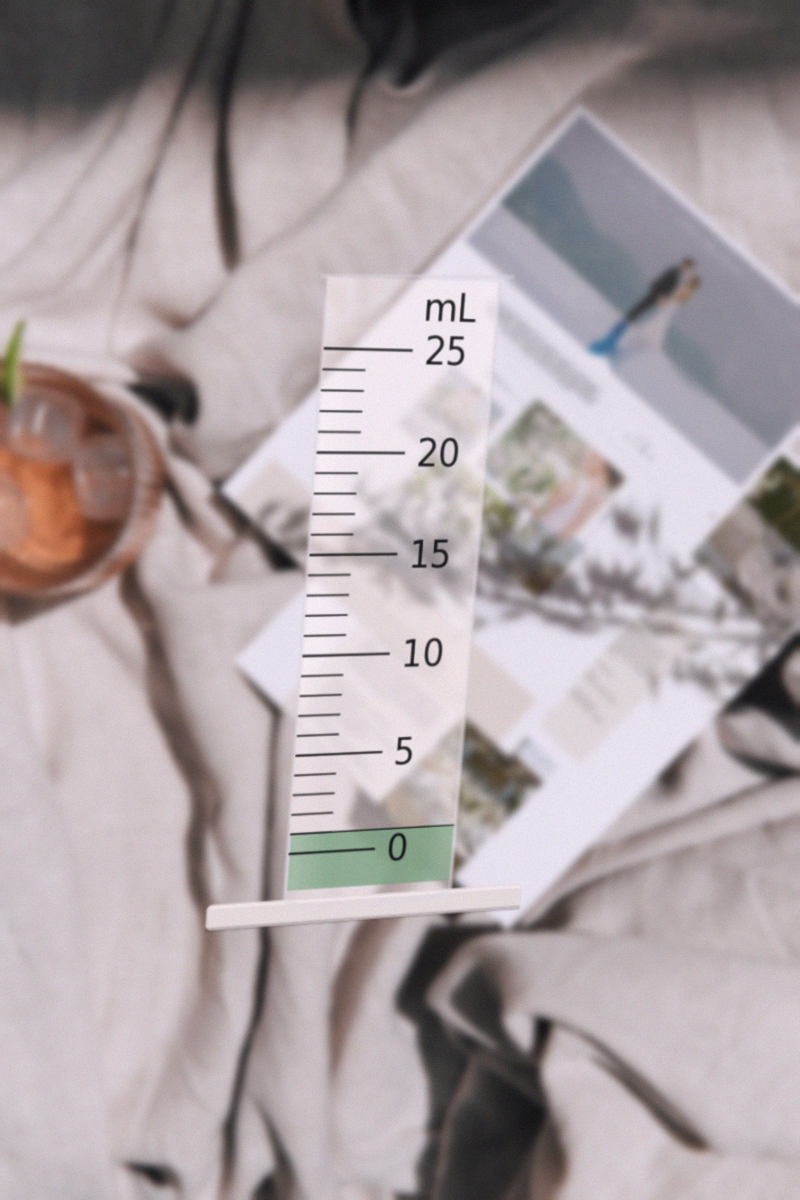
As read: **1** mL
